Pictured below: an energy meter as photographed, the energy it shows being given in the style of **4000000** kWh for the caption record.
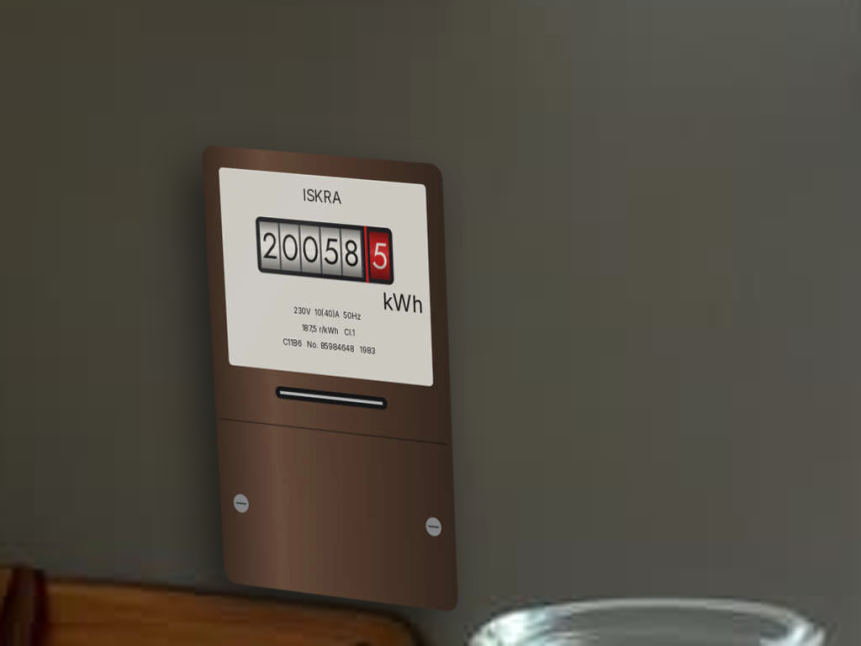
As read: **20058.5** kWh
